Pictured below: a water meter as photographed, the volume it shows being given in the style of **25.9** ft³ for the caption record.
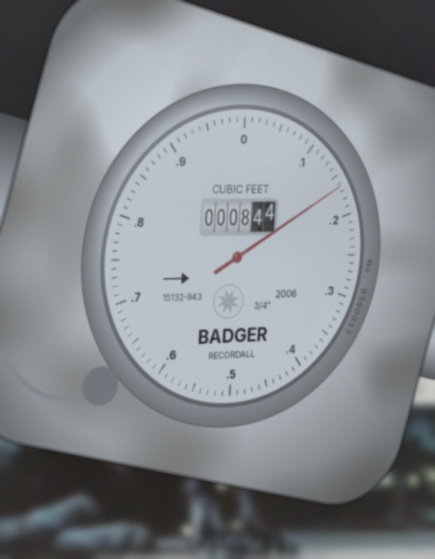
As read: **844.16** ft³
